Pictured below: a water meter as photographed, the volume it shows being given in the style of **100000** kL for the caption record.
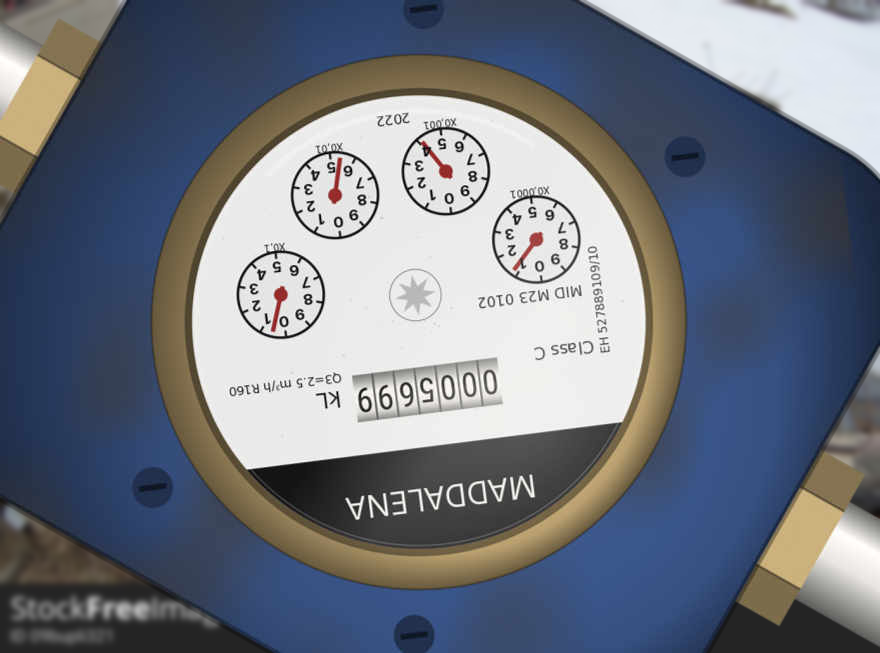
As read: **5699.0541** kL
